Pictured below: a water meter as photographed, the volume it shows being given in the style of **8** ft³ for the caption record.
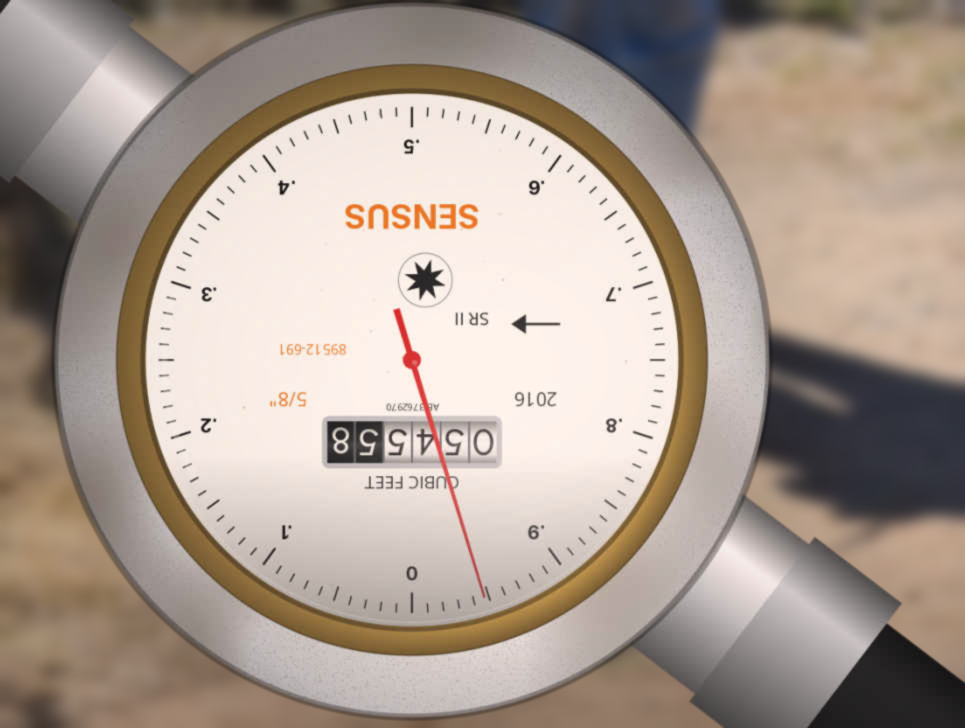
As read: **54557.95** ft³
